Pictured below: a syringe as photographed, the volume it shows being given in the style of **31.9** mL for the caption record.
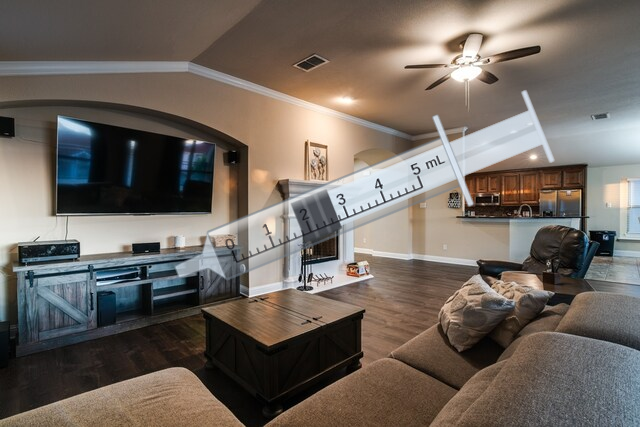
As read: **1.8** mL
